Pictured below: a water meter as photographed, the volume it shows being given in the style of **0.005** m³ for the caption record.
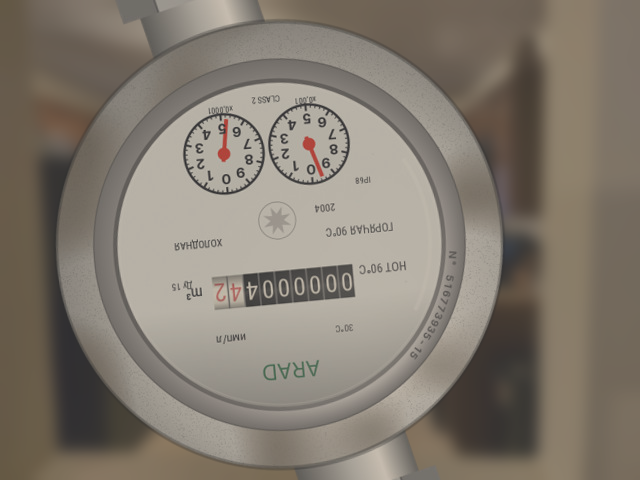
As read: **4.4195** m³
